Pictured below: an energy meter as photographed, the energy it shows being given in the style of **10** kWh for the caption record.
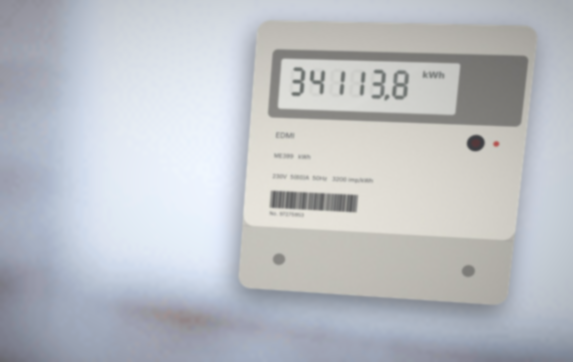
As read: **34113.8** kWh
